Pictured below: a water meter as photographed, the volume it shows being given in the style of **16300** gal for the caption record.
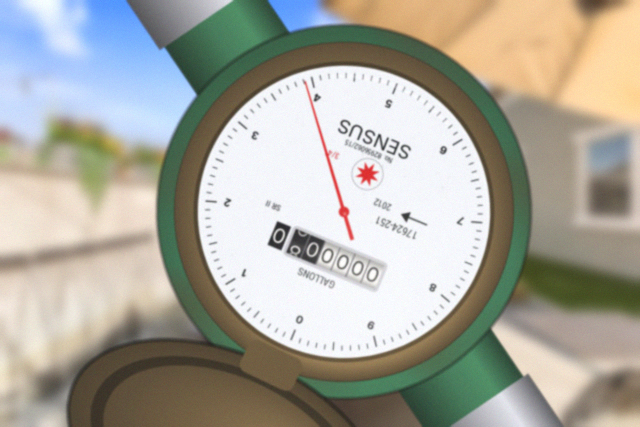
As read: **83.9** gal
